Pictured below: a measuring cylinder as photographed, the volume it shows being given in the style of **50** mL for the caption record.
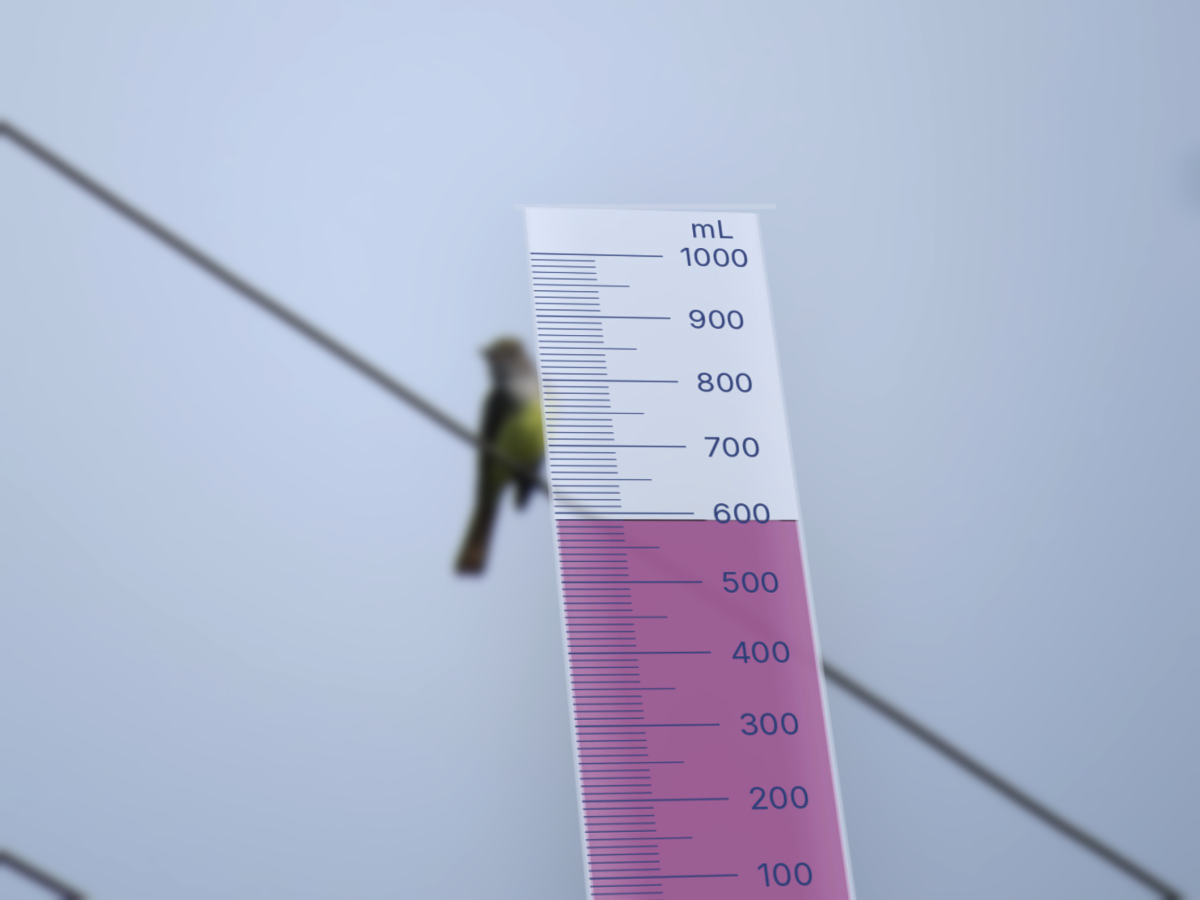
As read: **590** mL
